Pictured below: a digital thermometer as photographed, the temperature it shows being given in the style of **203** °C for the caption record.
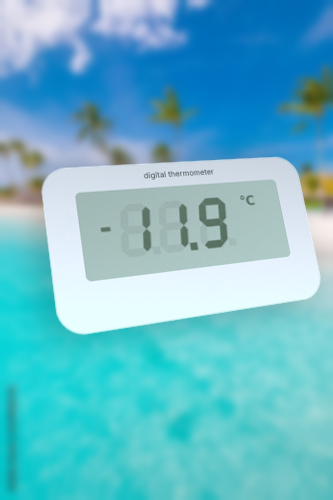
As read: **-11.9** °C
